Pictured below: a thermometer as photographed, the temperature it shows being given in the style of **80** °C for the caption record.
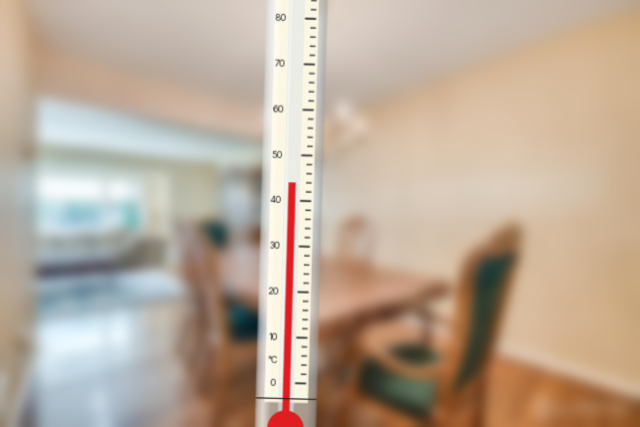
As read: **44** °C
